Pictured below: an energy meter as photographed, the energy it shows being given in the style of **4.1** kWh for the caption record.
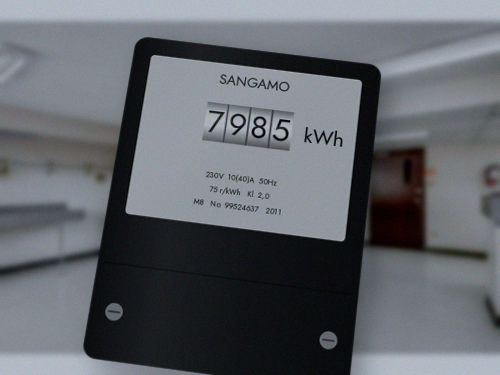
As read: **7985** kWh
